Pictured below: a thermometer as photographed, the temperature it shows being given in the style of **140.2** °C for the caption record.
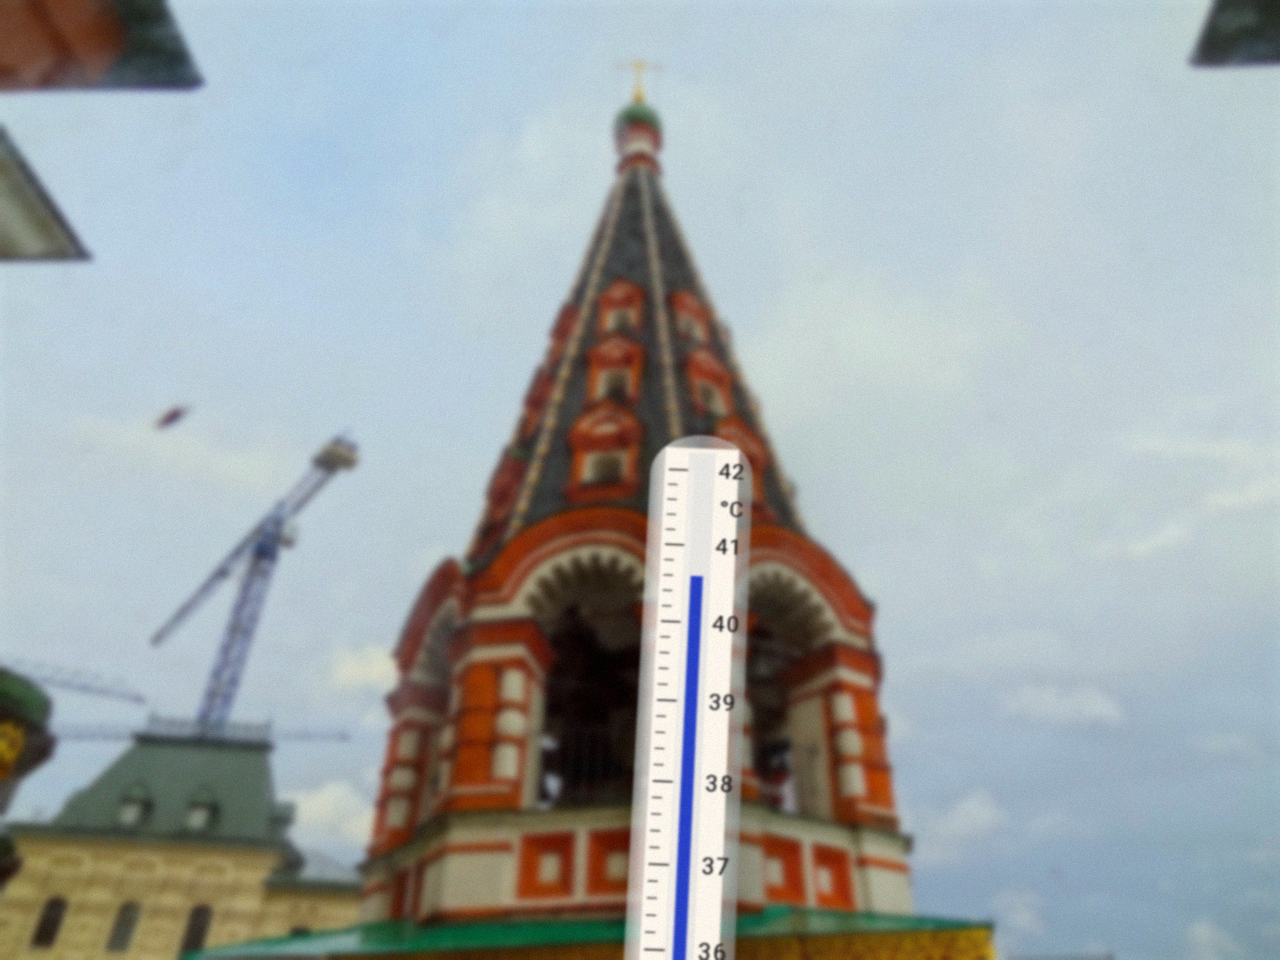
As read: **40.6** °C
